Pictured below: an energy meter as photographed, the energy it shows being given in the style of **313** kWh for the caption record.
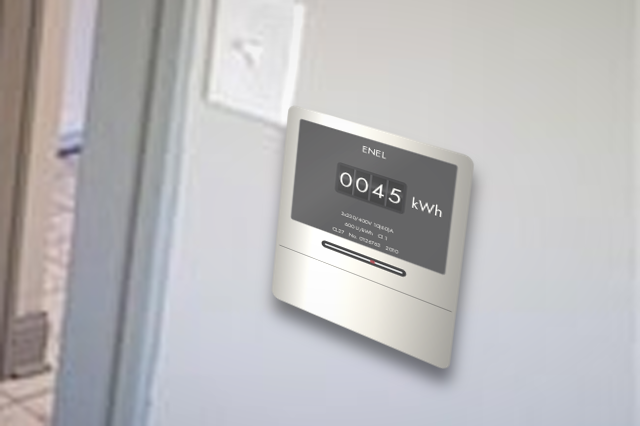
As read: **45** kWh
